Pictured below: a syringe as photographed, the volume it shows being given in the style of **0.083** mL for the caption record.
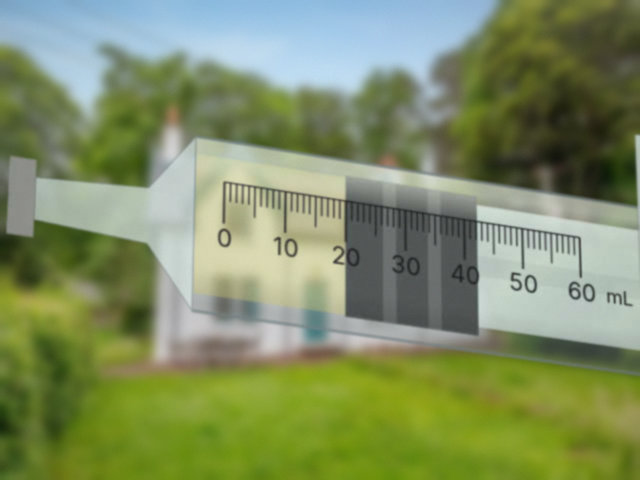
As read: **20** mL
